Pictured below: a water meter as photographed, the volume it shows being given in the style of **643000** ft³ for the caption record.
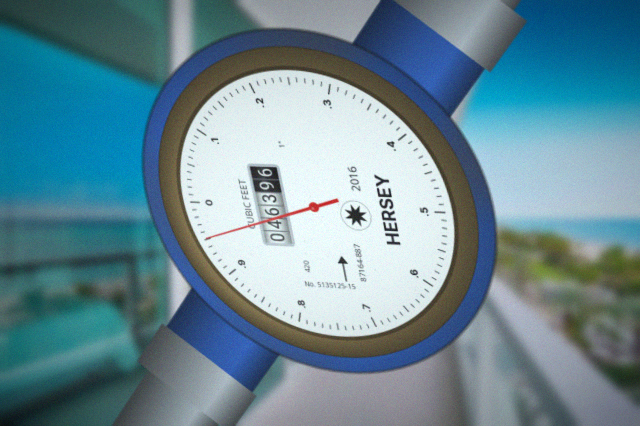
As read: **46395.95** ft³
